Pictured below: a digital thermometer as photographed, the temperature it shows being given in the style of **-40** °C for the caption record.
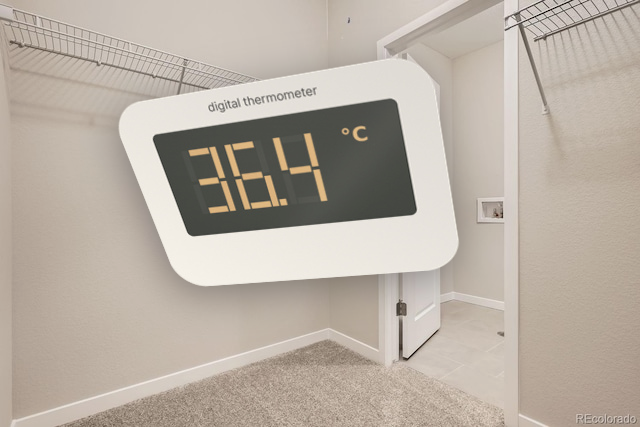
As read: **36.4** °C
